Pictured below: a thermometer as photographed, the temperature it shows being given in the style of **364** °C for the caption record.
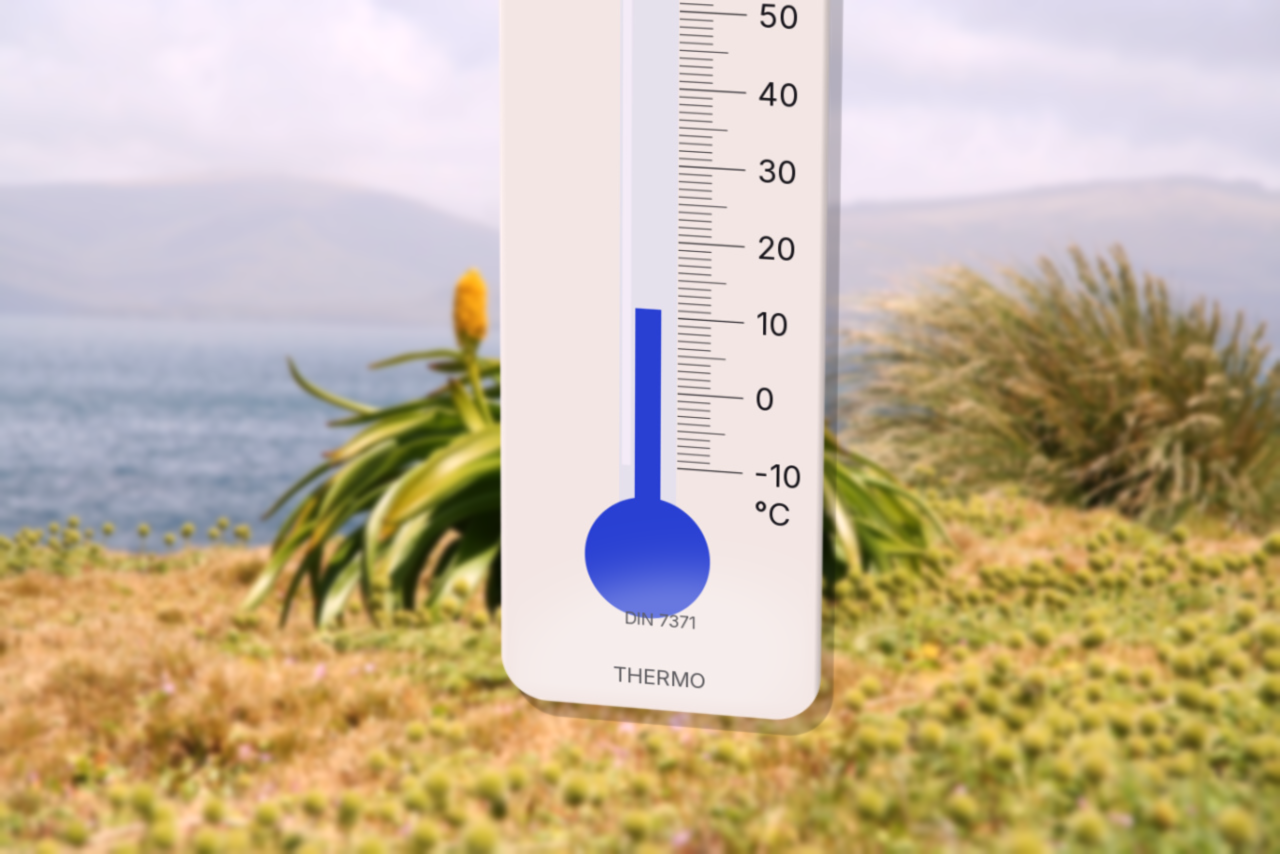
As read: **11** °C
